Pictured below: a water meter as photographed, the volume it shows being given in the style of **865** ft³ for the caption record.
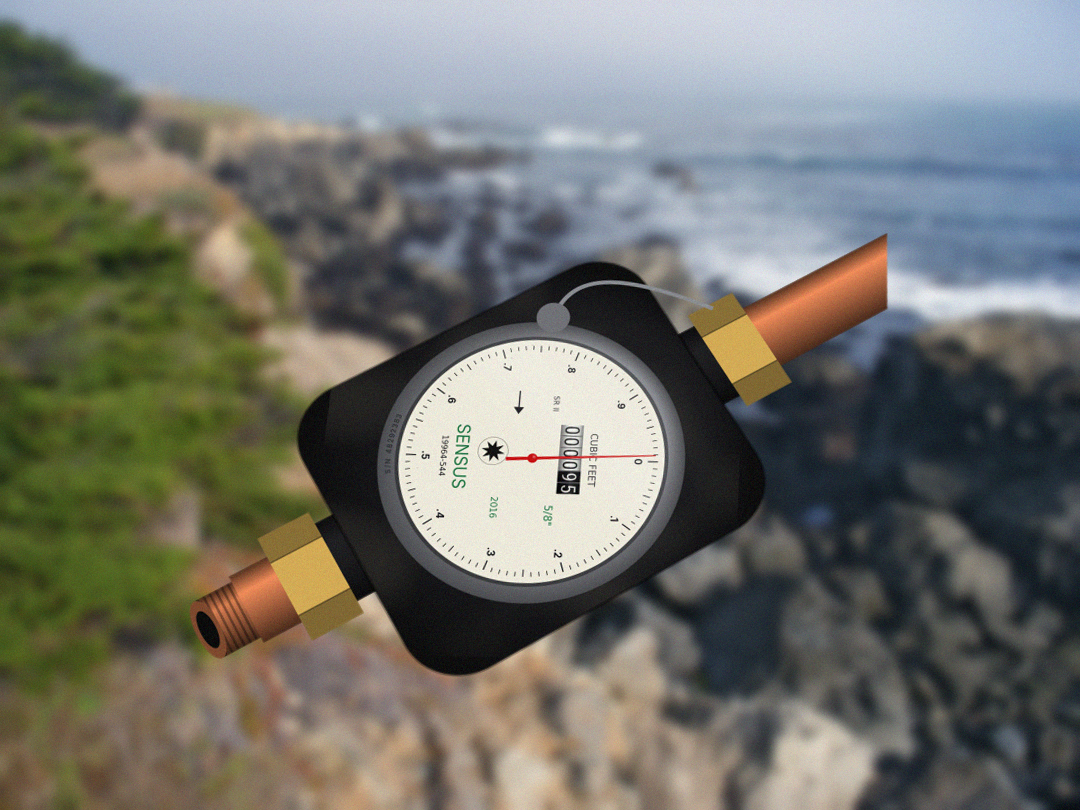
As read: **94.99** ft³
